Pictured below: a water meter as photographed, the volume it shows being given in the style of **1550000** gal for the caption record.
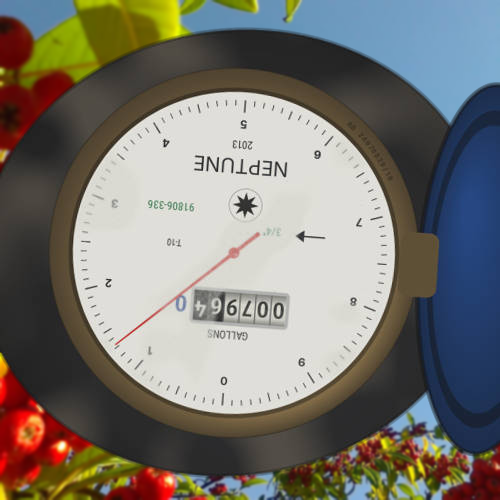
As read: **79641.3** gal
